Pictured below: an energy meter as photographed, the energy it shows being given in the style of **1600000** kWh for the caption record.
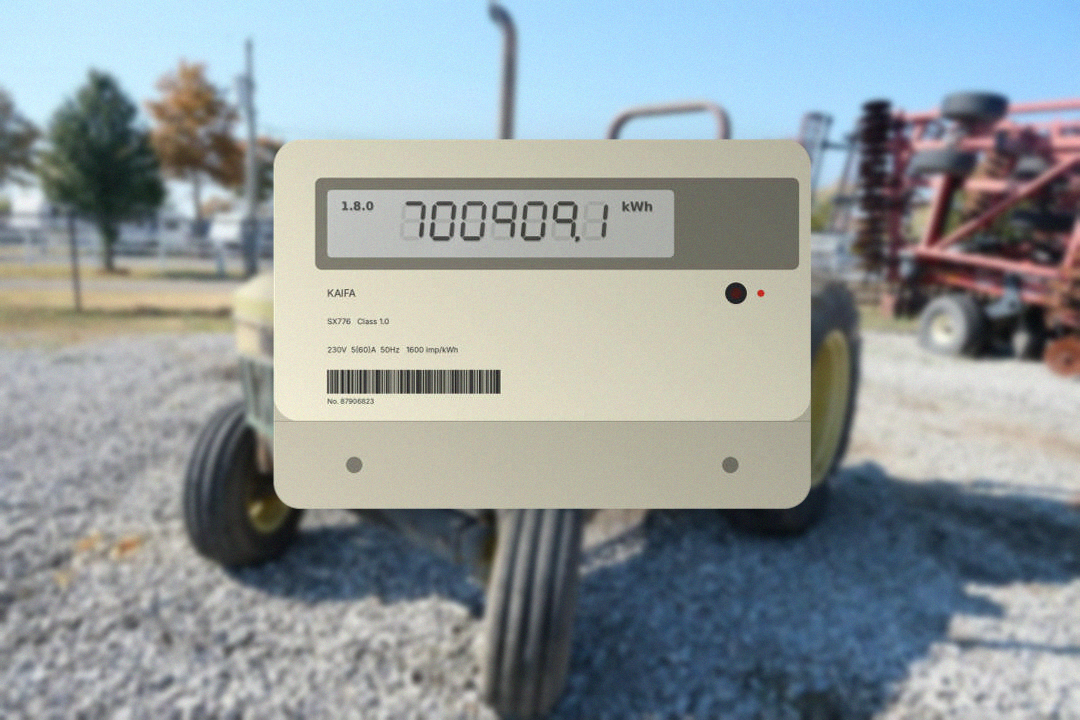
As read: **700909.1** kWh
